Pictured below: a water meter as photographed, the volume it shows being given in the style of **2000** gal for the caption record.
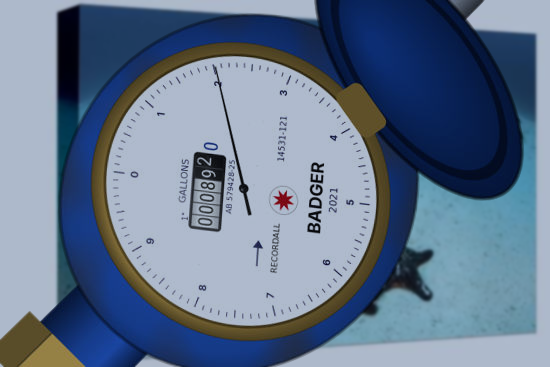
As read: **8922.0** gal
